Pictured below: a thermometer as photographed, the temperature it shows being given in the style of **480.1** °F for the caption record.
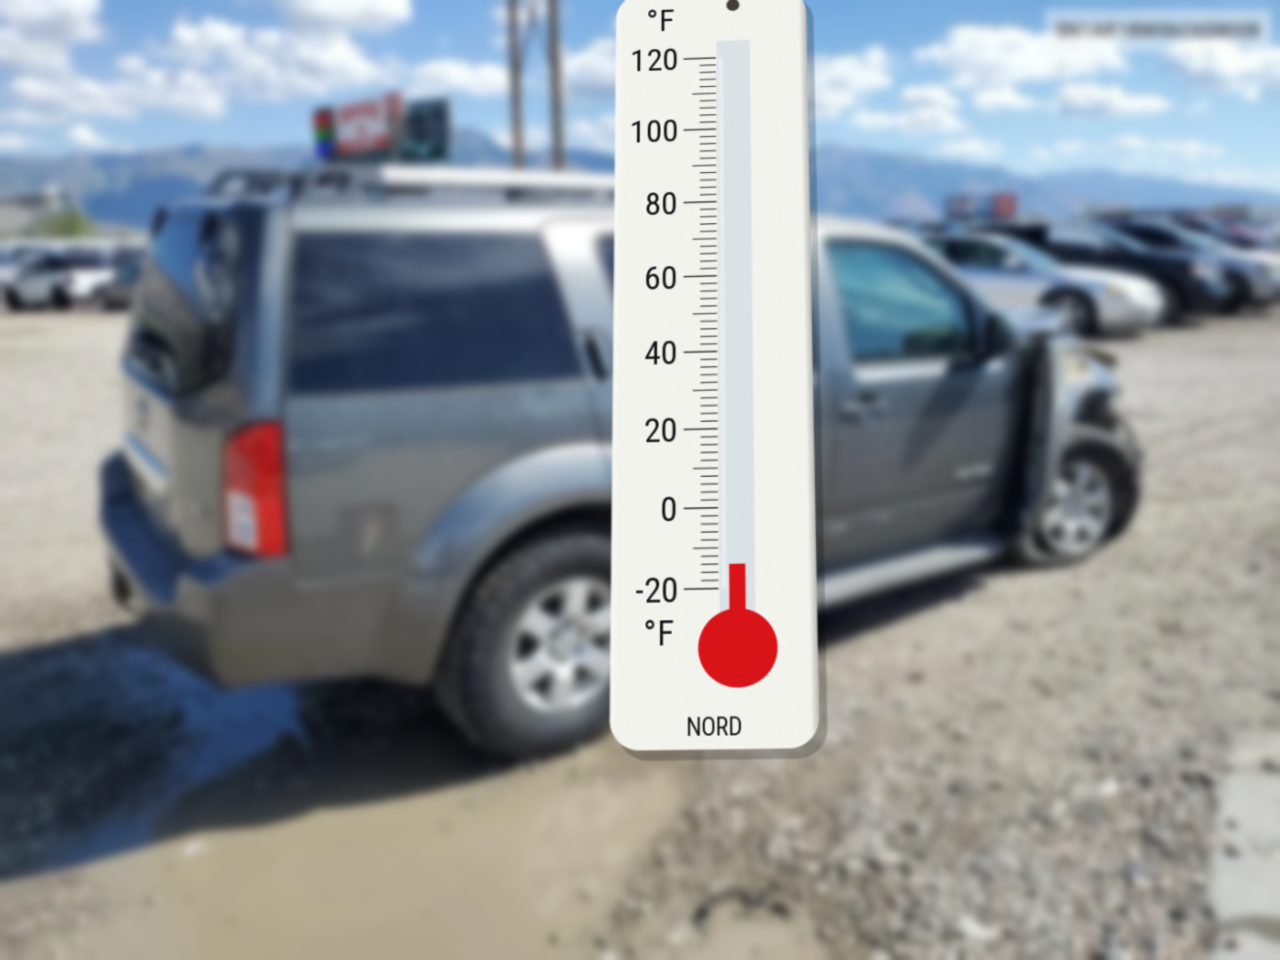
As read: **-14** °F
